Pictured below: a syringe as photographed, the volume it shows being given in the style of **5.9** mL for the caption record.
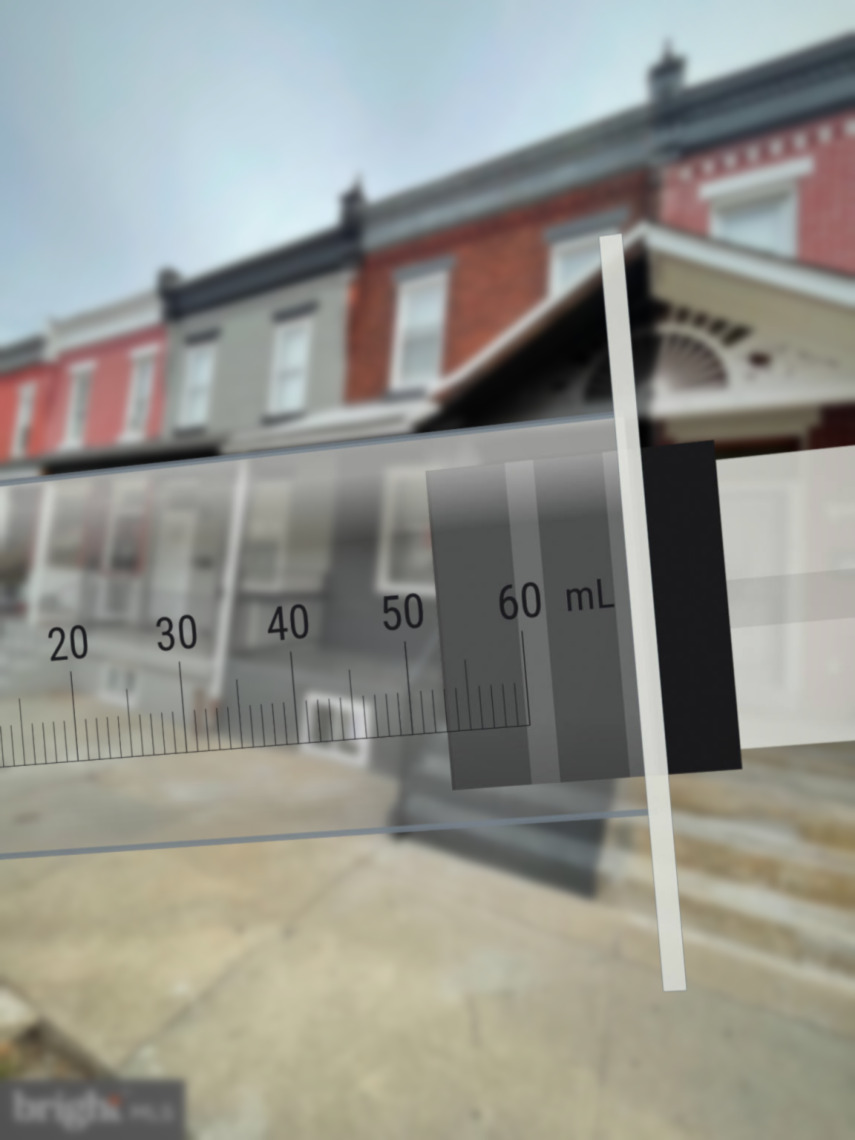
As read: **53** mL
